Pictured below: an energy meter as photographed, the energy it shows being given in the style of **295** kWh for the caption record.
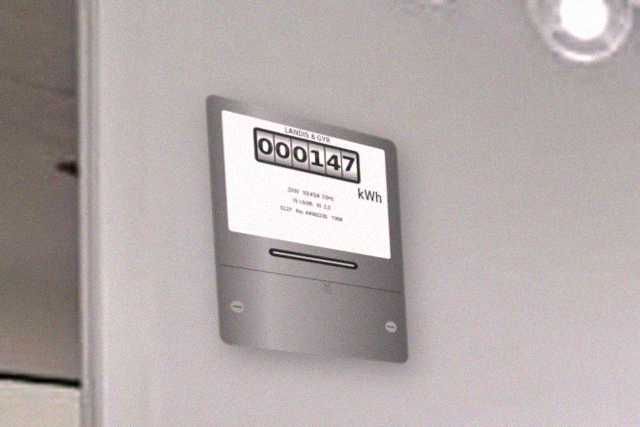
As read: **147** kWh
